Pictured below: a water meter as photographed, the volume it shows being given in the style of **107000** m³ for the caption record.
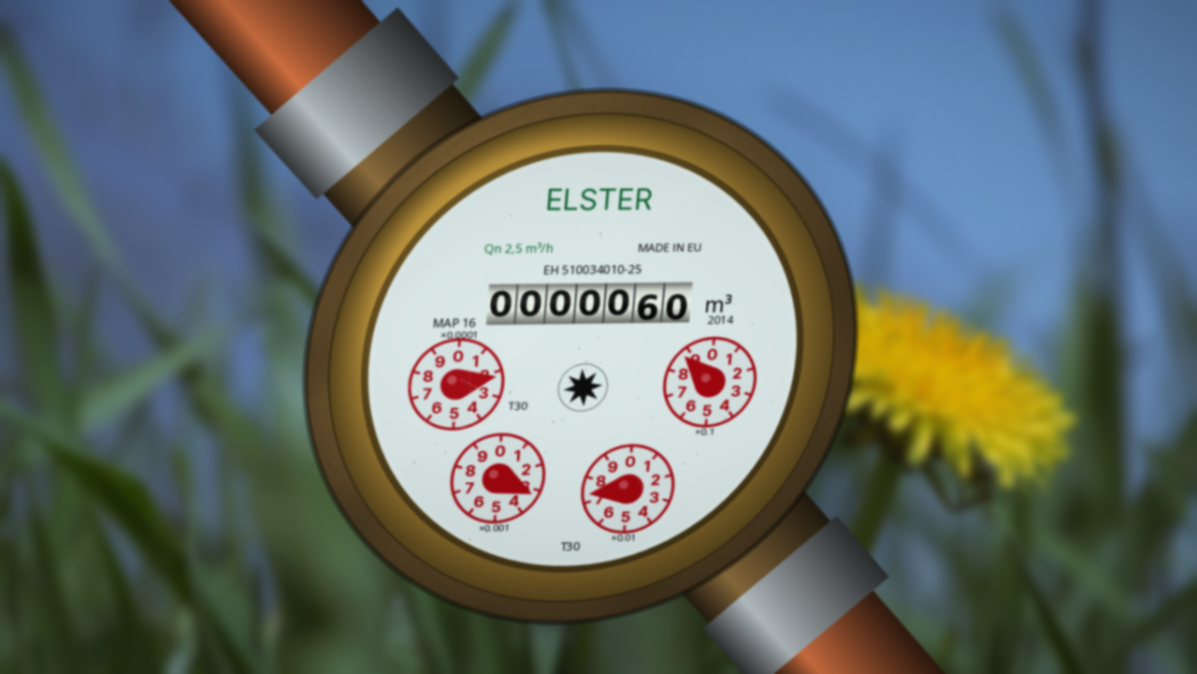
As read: **59.8732** m³
